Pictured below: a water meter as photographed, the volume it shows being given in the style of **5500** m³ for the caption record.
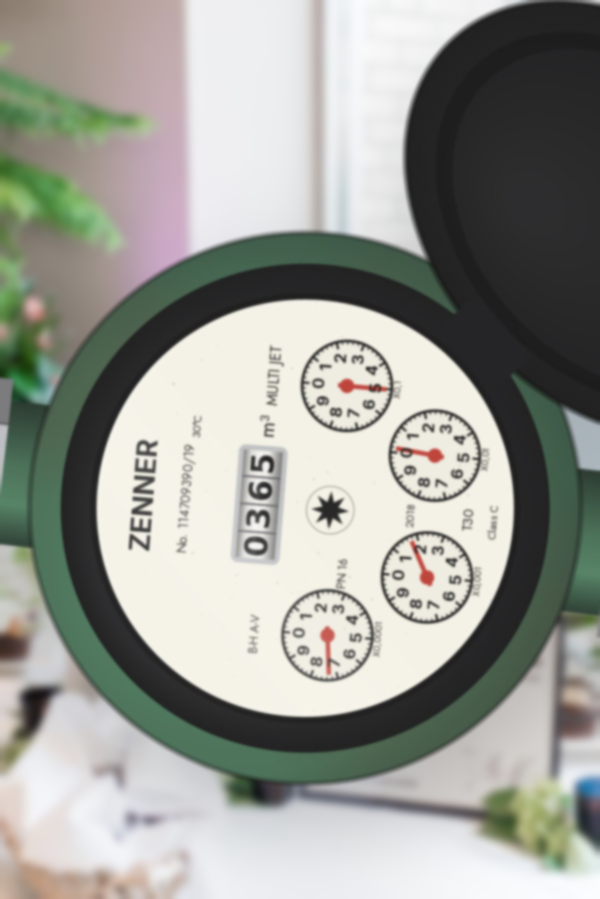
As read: **365.5017** m³
